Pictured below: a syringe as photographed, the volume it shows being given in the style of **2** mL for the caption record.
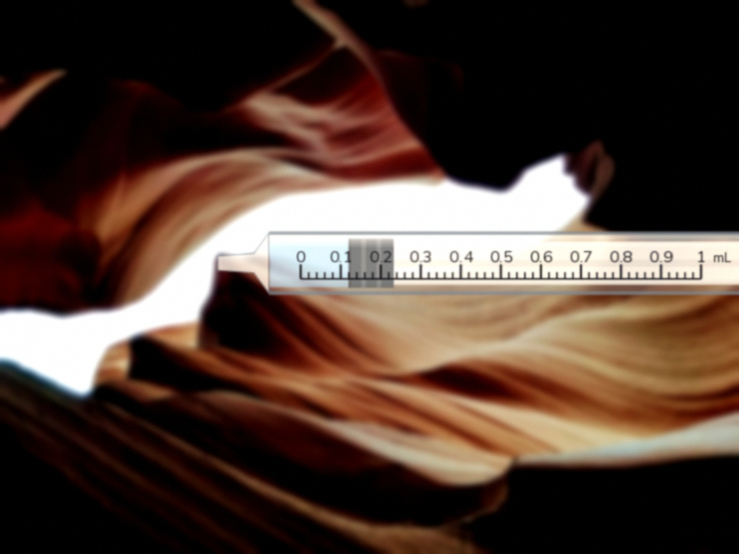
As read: **0.12** mL
